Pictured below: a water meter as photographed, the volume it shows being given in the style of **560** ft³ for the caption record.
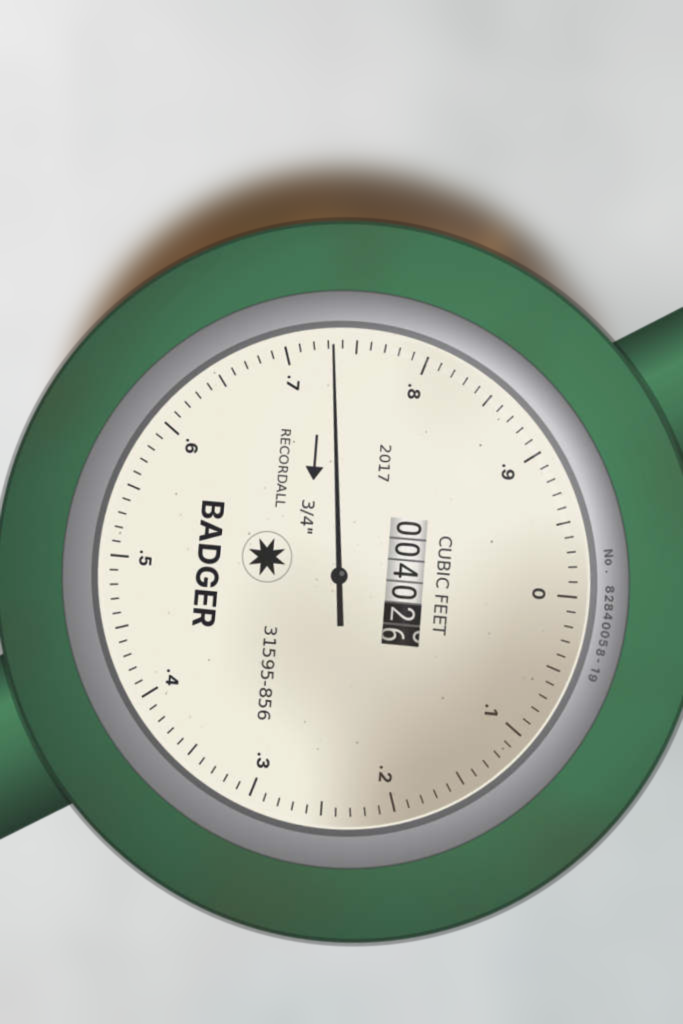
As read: **4025.73** ft³
